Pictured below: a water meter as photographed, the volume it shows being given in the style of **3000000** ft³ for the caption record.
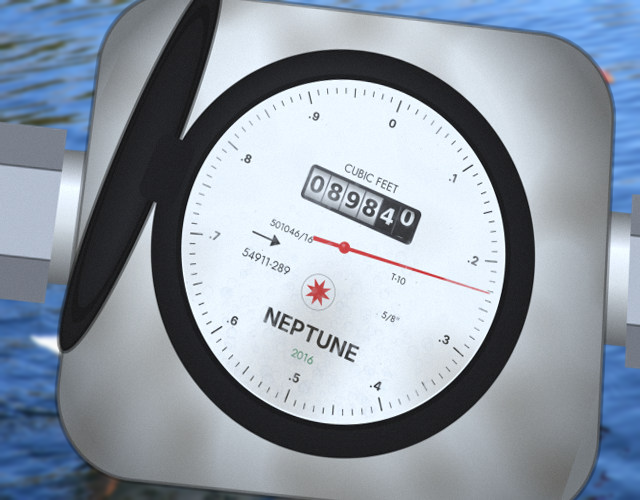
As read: **89840.23** ft³
